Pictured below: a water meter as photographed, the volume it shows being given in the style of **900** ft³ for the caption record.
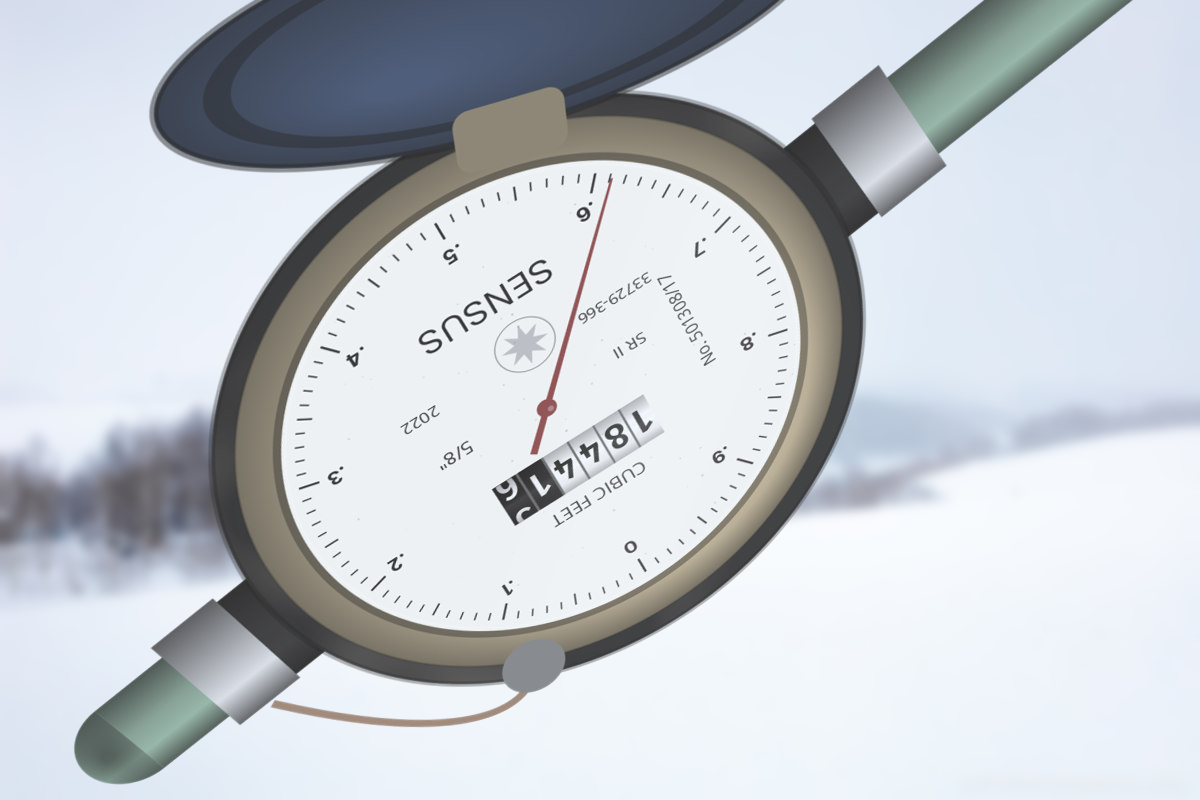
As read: **184415.61** ft³
